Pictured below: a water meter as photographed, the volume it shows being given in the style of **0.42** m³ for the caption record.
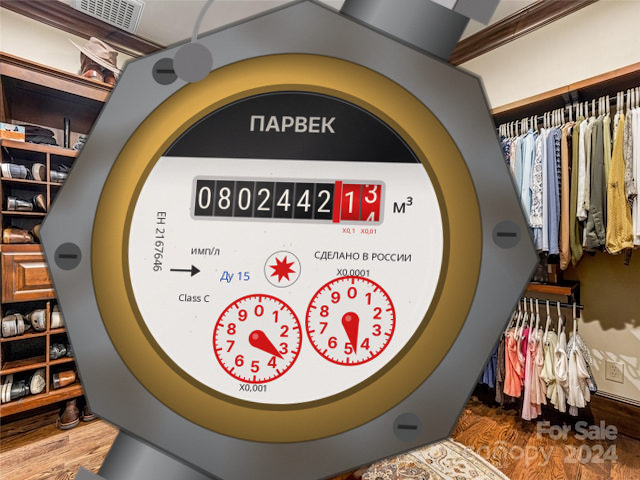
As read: **802442.1334** m³
